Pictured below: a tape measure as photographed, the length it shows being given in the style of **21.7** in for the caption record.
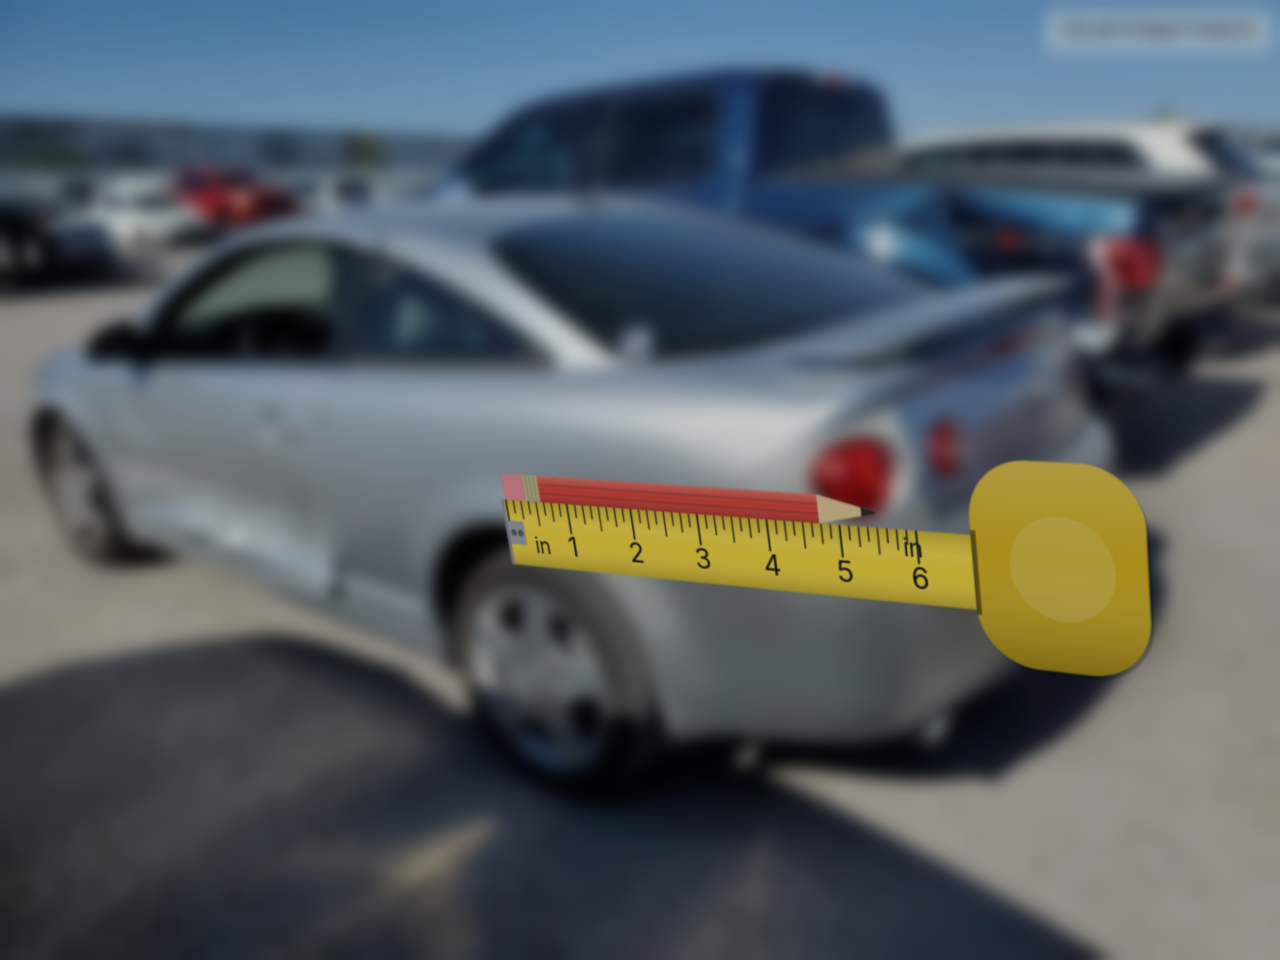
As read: **5.5** in
